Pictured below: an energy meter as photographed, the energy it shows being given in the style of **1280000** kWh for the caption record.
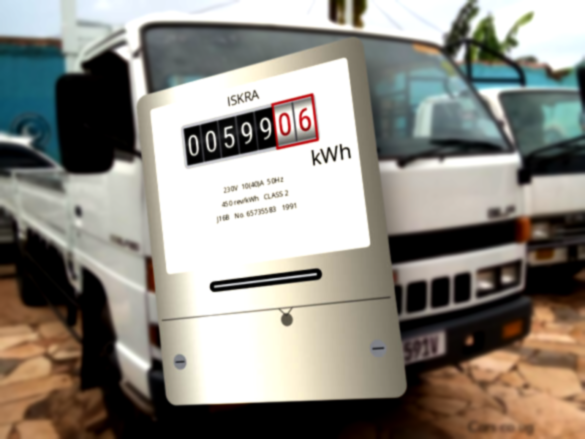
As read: **599.06** kWh
